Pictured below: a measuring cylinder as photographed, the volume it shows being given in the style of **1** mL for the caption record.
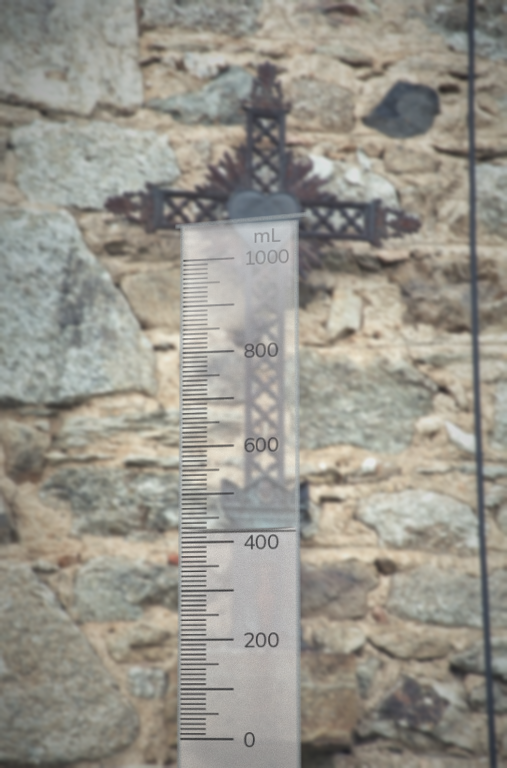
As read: **420** mL
